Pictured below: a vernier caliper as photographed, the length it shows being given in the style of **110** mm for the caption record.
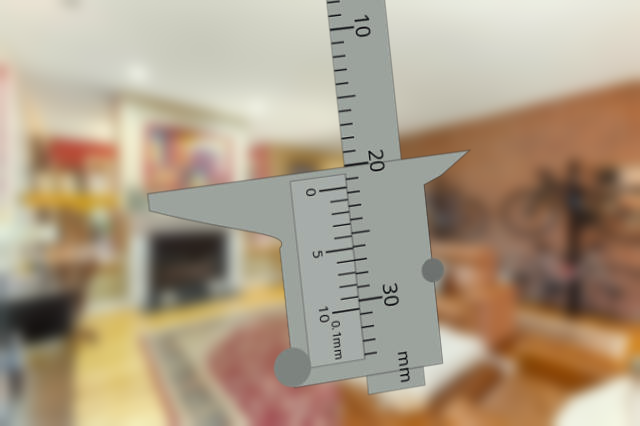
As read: **21.6** mm
